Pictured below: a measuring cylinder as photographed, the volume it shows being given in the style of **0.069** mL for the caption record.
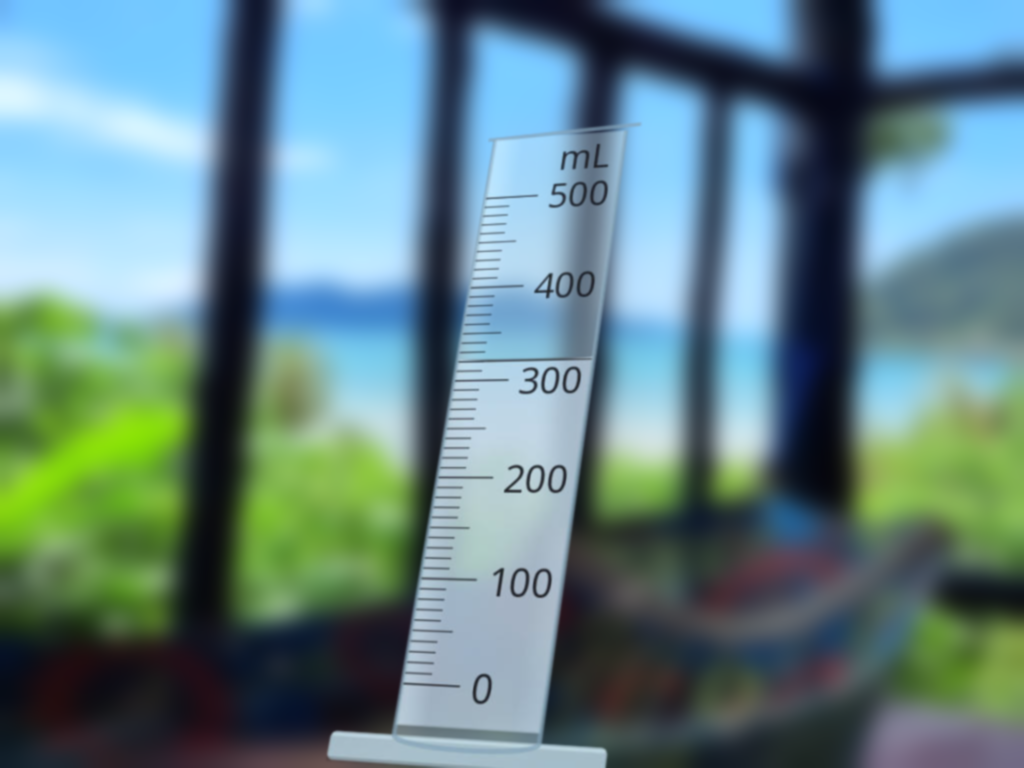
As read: **320** mL
